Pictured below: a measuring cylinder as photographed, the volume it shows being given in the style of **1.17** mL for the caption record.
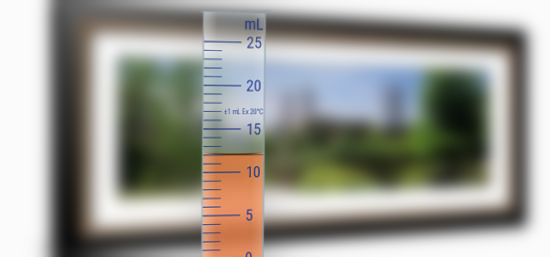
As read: **12** mL
